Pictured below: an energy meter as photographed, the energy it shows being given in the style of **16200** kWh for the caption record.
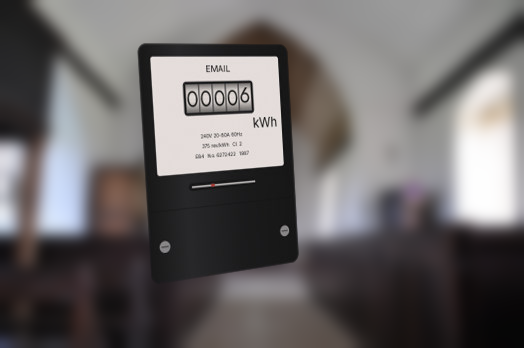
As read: **6** kWh
